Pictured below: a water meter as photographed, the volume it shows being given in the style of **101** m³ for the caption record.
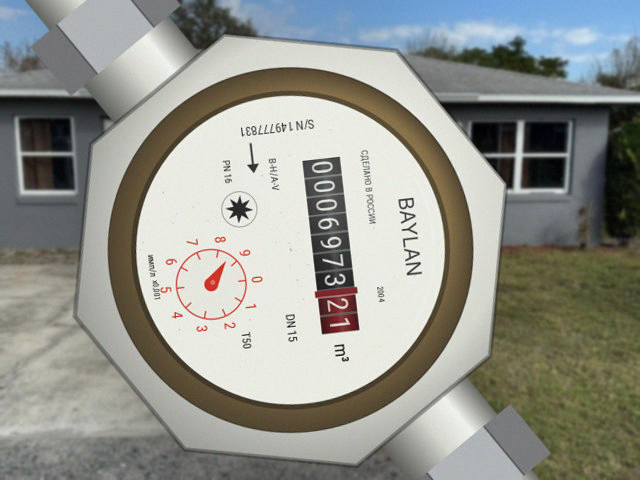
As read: **6973.218** m³
